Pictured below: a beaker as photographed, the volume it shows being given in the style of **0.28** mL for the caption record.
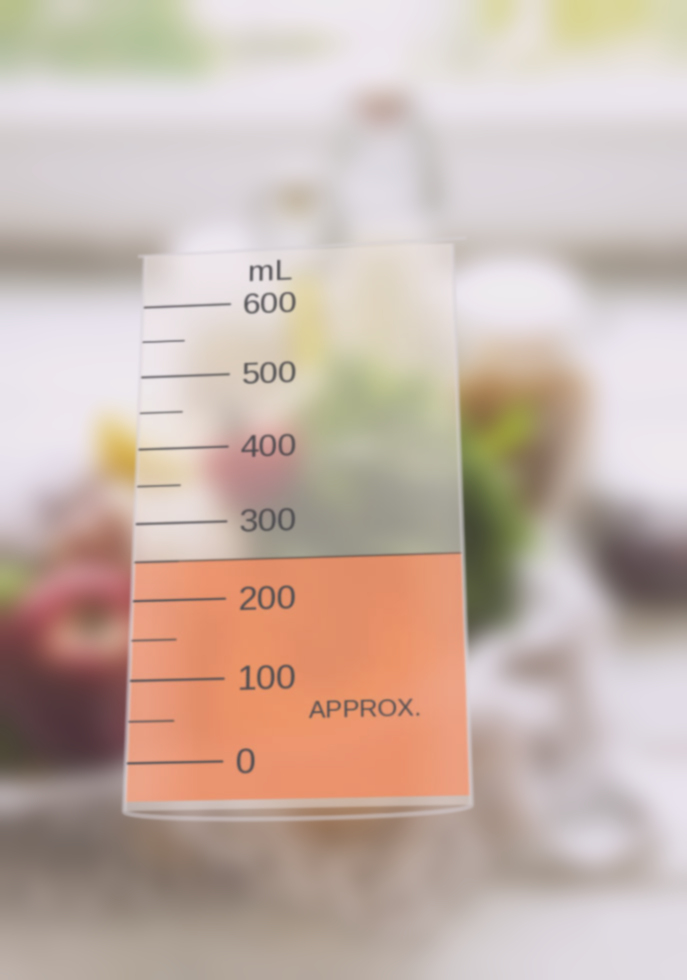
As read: **250** mL
